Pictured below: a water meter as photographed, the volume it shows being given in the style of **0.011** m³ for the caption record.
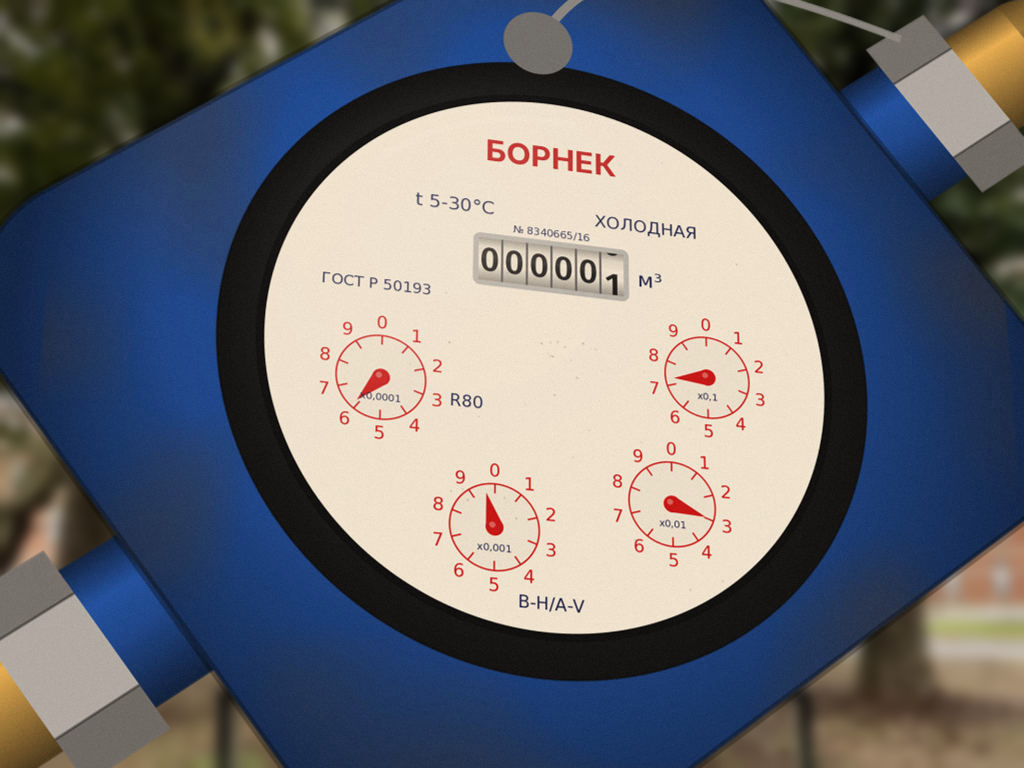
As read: **0.7296** m³
